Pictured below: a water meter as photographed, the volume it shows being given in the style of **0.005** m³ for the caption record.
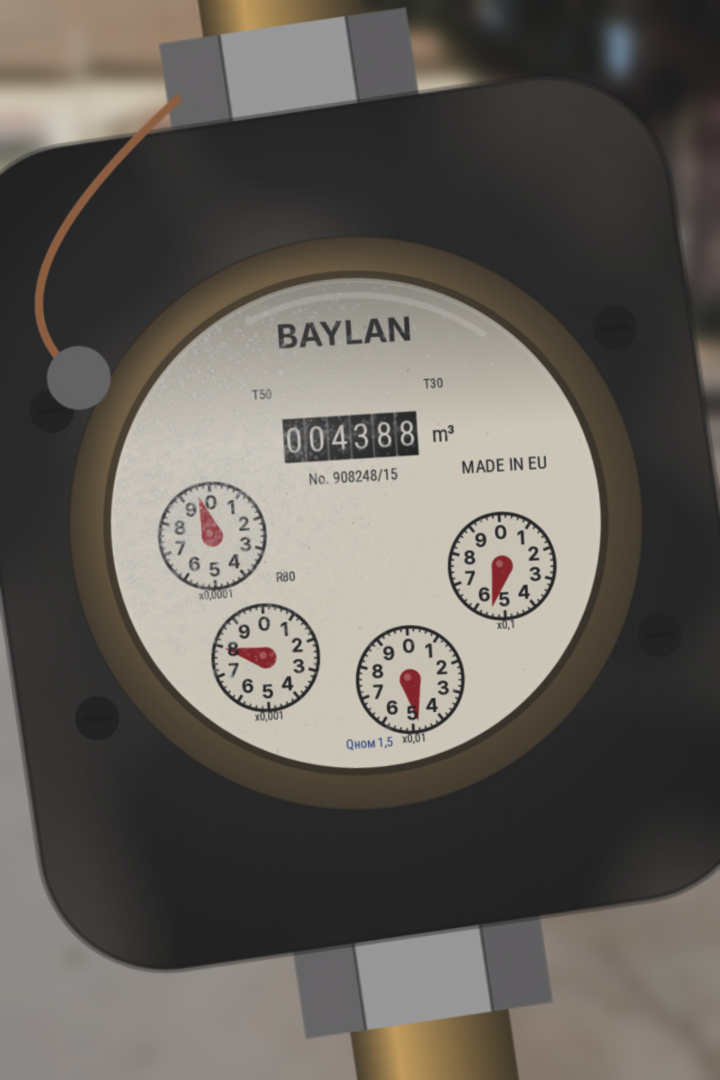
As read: **4388.5479** m³
